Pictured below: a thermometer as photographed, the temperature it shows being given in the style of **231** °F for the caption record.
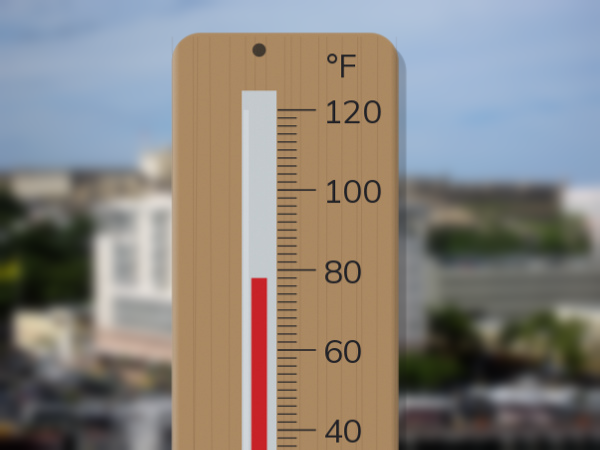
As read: **78** °F
